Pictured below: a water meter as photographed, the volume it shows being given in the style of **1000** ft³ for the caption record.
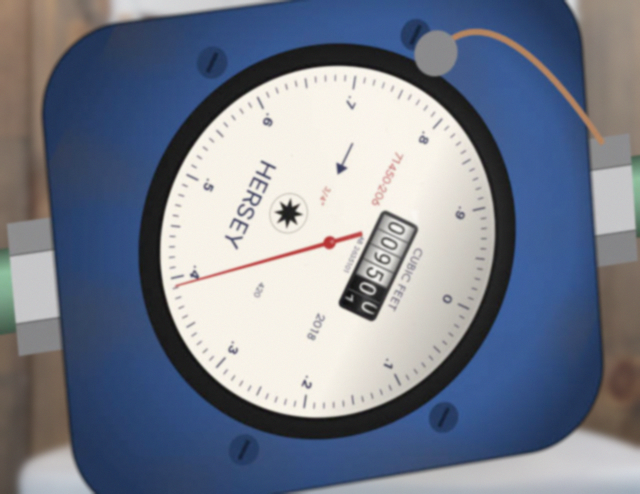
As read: **9500.39** ft³
